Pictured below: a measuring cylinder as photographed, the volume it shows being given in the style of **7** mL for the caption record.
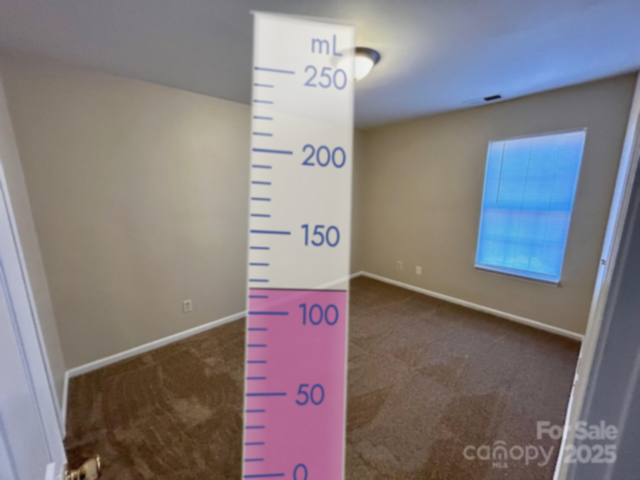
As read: **115** mL
